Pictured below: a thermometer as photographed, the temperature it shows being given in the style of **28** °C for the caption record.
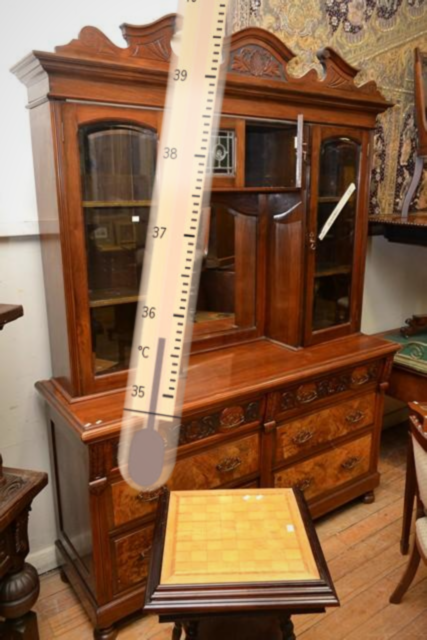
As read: **35.7** °C
